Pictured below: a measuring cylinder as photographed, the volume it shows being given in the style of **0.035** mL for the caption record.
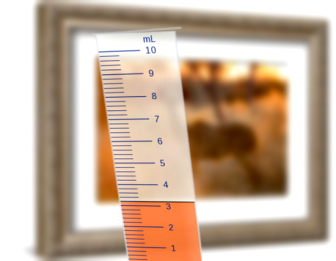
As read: **3.2** mL
